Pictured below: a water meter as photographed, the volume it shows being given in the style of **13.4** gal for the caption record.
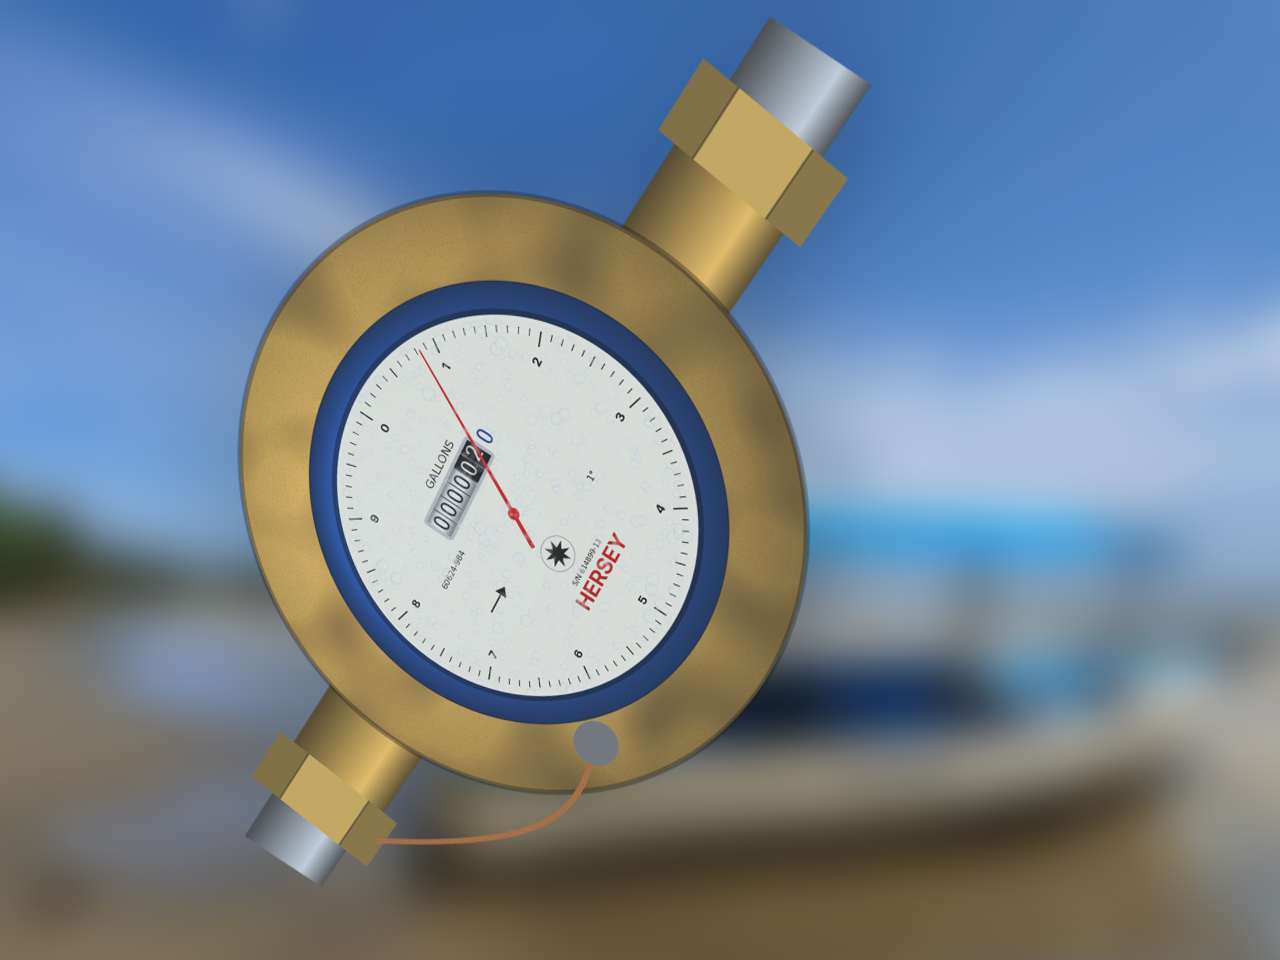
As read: **20.8** gal
